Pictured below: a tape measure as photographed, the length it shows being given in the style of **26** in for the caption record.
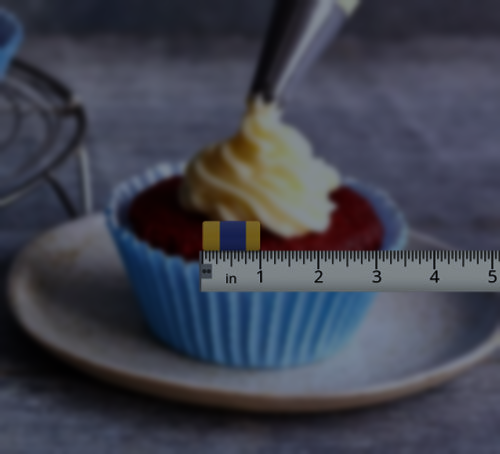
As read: **1** in
